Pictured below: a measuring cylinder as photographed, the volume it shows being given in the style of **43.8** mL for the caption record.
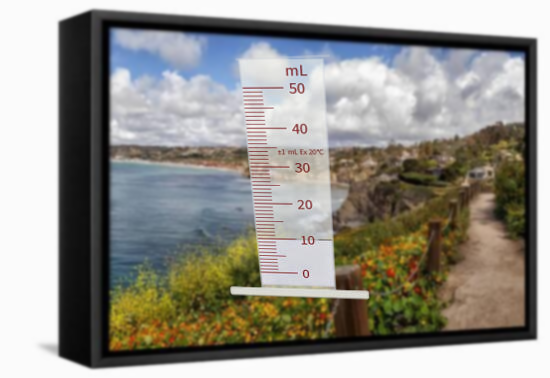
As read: **10** mL
